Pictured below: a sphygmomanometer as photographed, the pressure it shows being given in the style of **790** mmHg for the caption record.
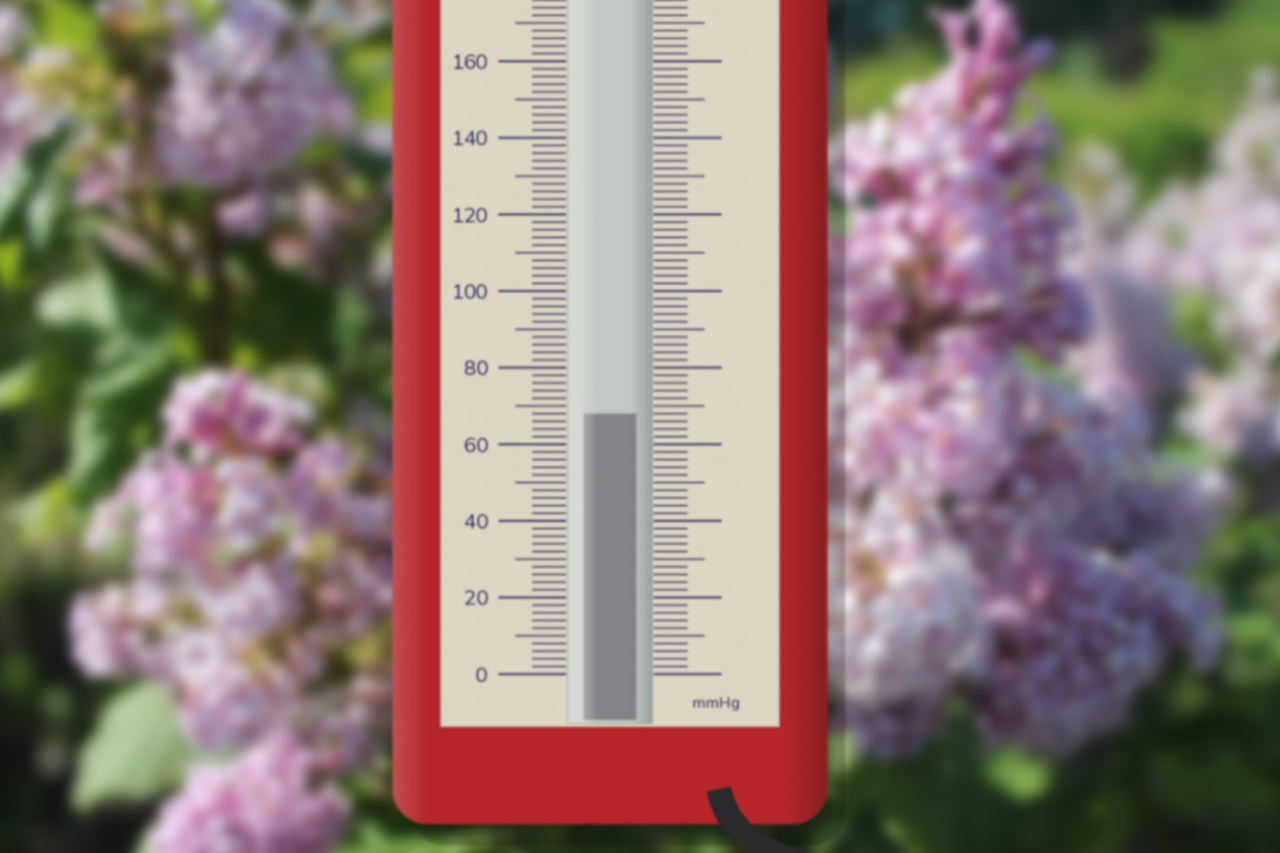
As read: **68** mmHg
